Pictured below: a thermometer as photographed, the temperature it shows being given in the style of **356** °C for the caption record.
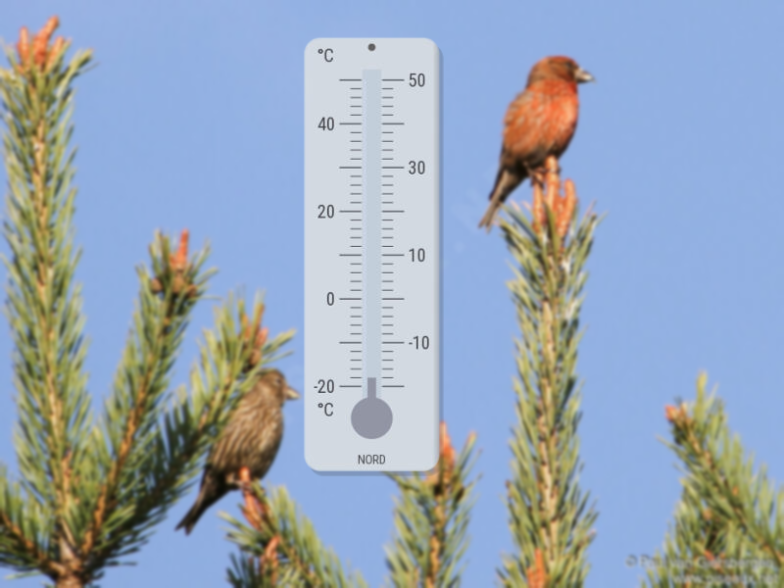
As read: **-18** °C
